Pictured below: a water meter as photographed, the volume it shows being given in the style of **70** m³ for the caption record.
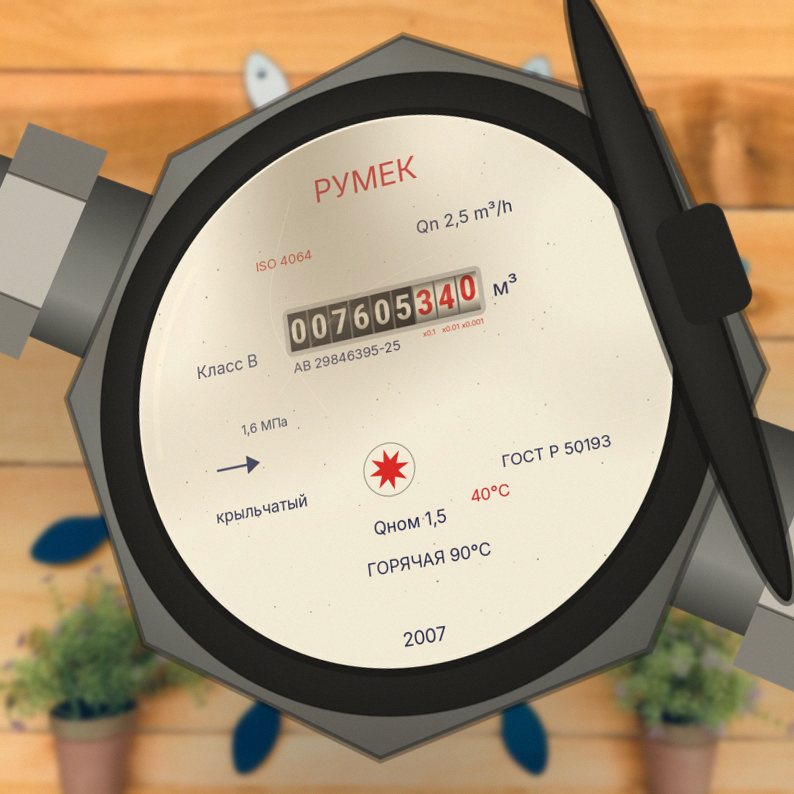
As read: **7605.340** m³
